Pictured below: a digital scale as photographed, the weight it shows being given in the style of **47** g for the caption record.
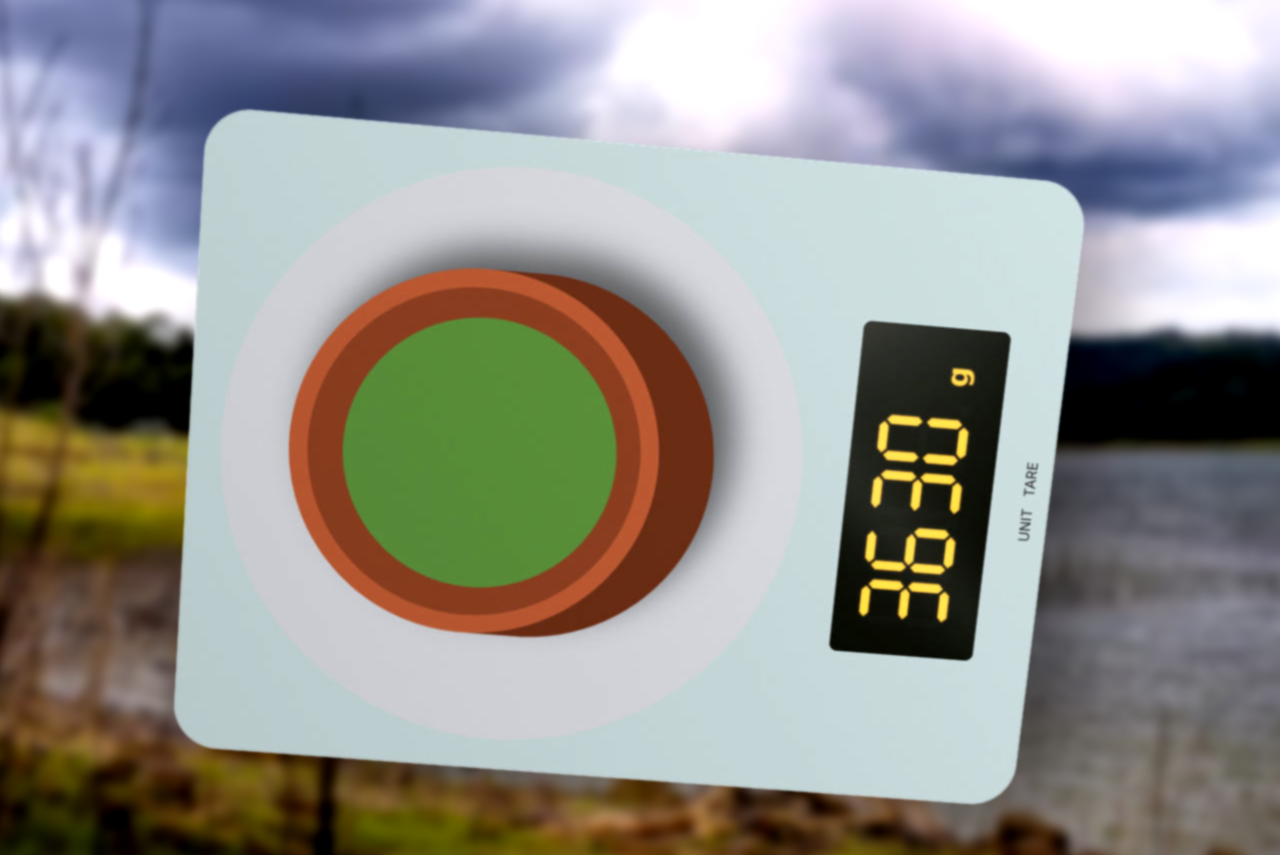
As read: **3630** g
